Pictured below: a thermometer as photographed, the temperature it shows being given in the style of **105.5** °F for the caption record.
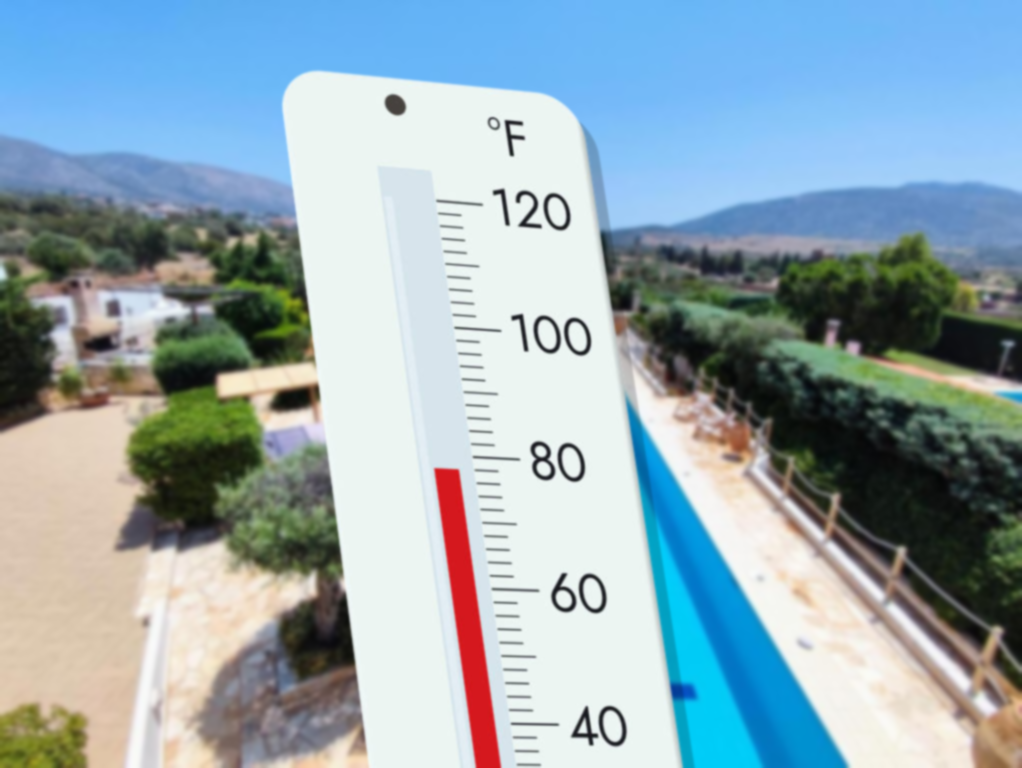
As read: **78** °F
